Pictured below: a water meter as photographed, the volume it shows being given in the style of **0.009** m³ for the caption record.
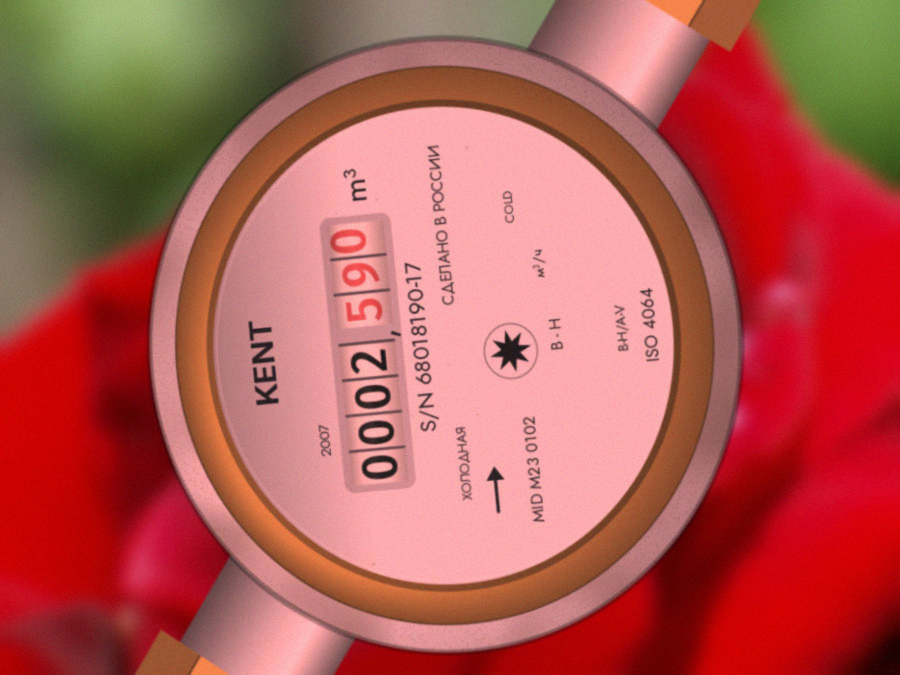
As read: **2.590** m³
